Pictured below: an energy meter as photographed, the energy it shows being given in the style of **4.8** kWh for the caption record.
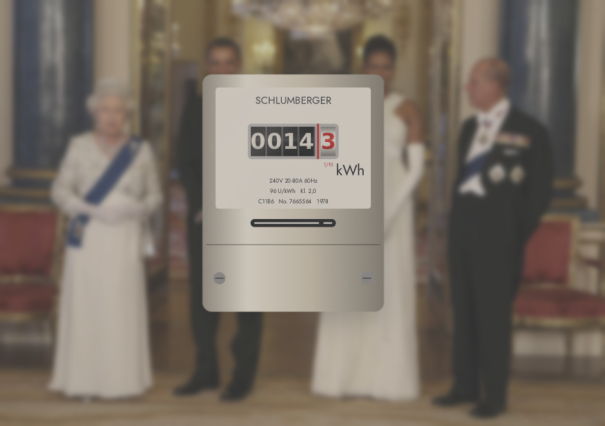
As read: **14.3** kWh
